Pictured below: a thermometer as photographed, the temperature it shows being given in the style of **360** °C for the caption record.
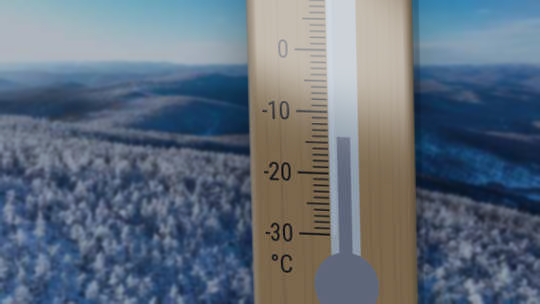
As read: **-14** °C
